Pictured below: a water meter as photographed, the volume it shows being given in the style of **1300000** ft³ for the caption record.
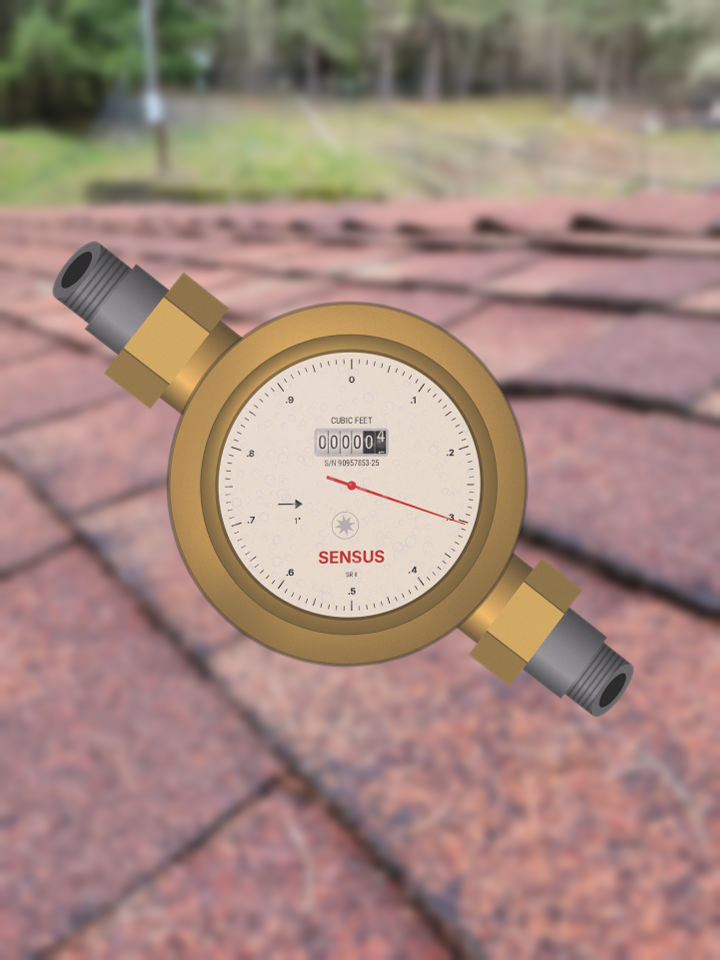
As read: **4.30** ft³
